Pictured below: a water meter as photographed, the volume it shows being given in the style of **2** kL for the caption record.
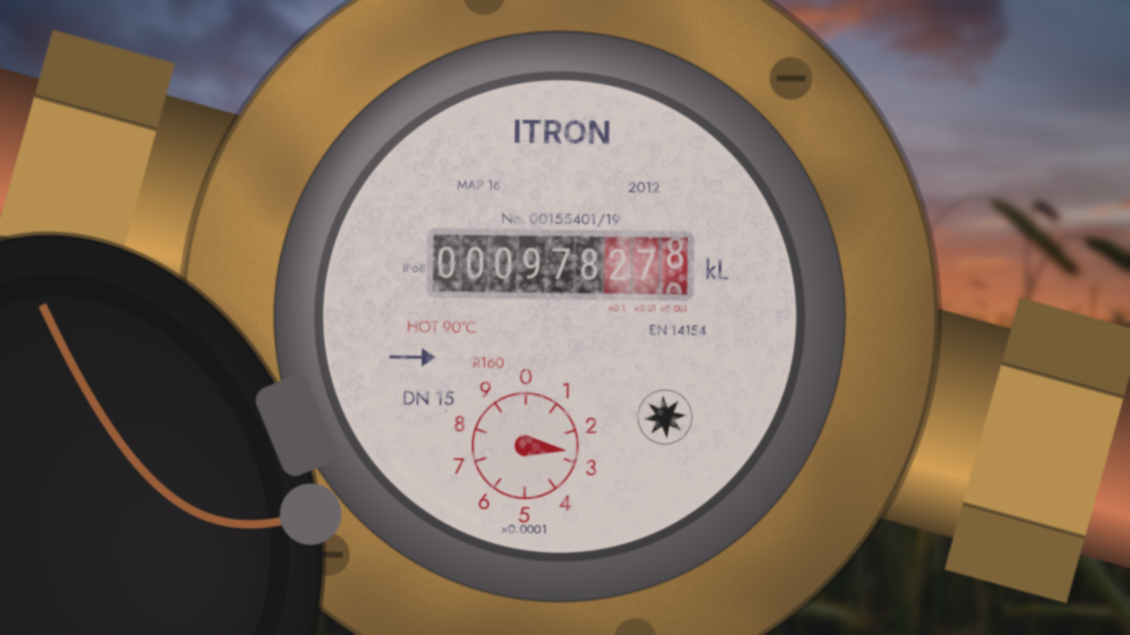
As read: **978.2782** kL
